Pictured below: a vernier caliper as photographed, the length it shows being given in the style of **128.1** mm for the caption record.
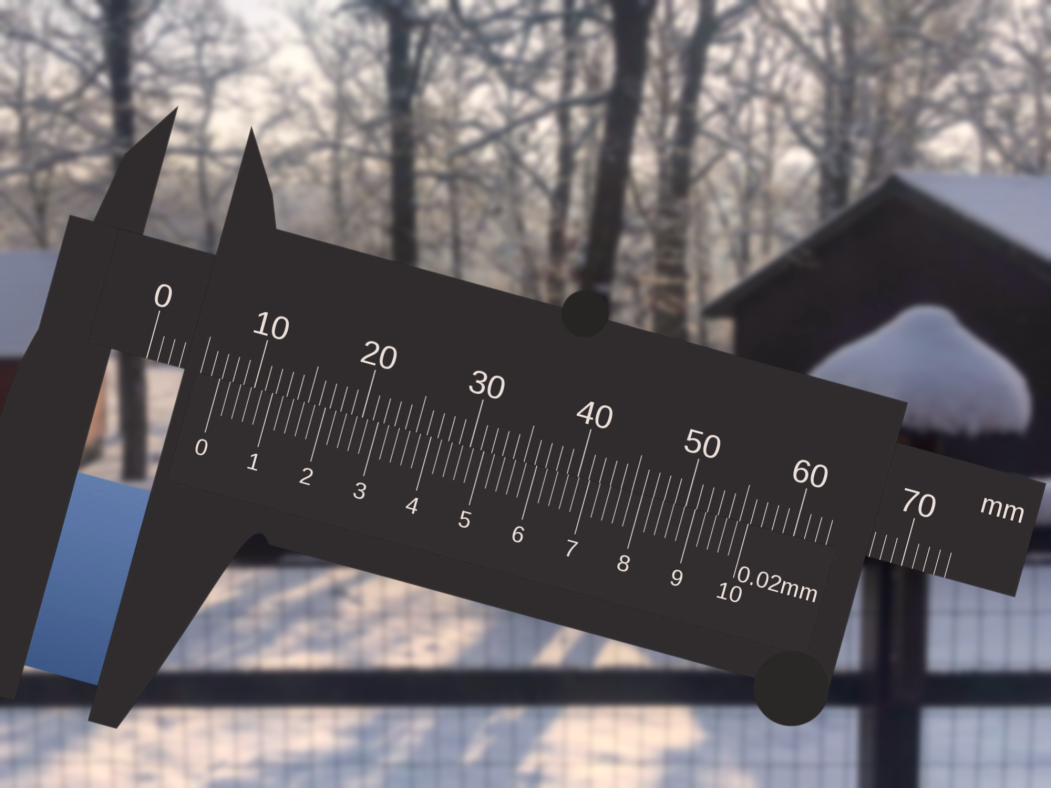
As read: **6.8** mm
